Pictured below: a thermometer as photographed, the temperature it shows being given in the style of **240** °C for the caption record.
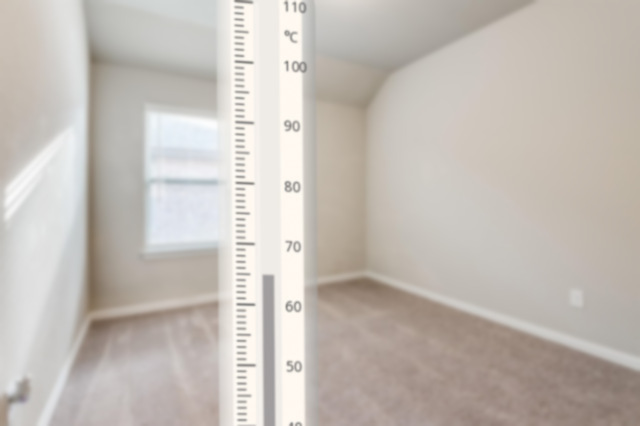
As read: **65** °C
